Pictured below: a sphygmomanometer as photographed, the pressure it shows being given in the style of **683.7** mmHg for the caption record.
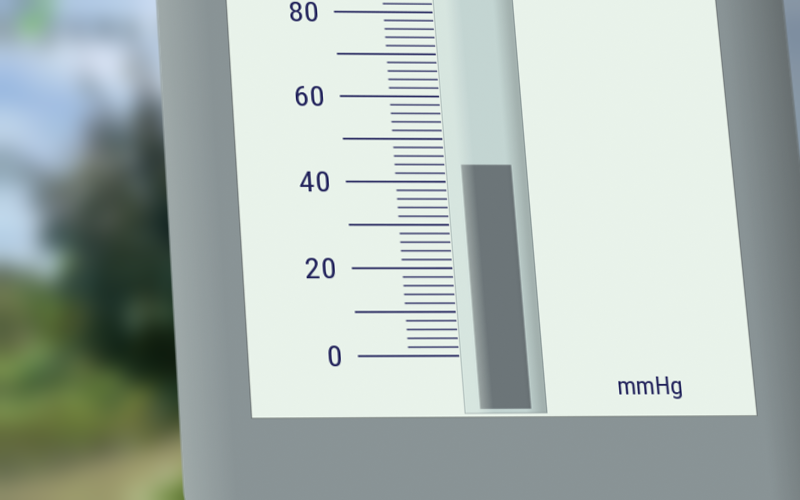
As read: **44** mmHg
